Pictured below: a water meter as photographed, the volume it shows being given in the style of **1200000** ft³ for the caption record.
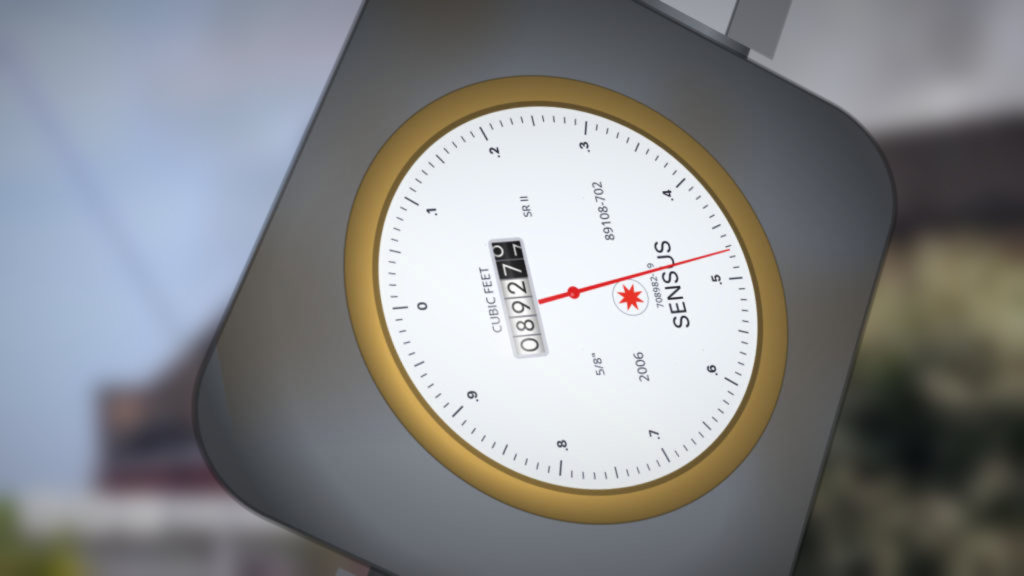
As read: **89276.47** ft³
